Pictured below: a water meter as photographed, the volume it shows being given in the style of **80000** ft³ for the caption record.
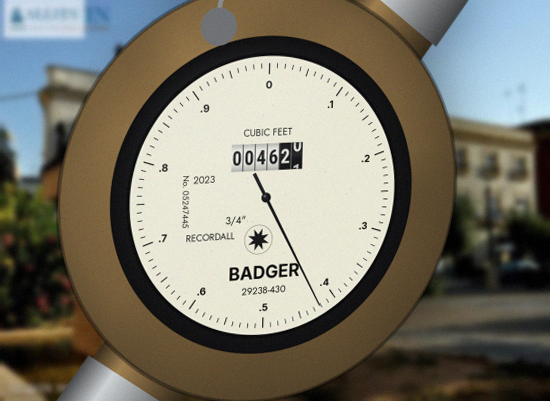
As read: **4620.42** ft³
